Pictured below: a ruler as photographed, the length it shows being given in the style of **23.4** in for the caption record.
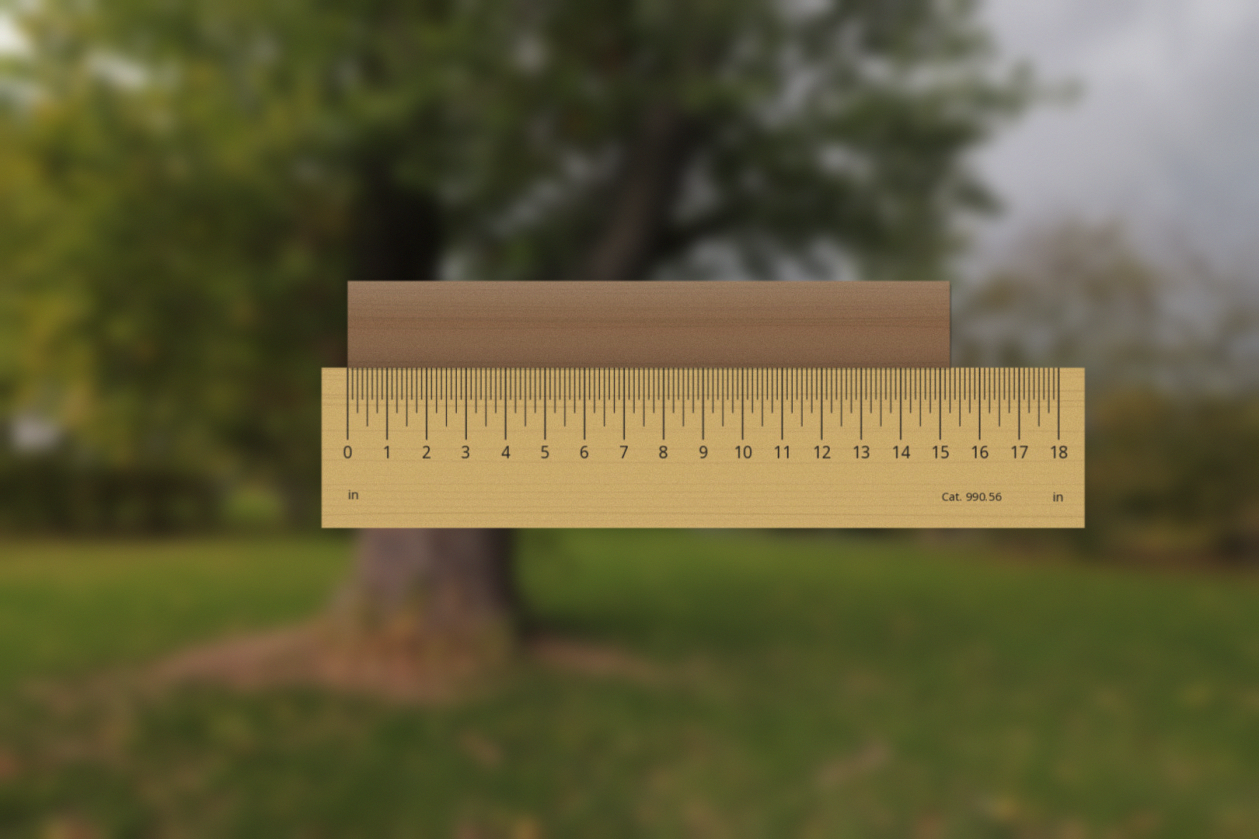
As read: **15.25** in
